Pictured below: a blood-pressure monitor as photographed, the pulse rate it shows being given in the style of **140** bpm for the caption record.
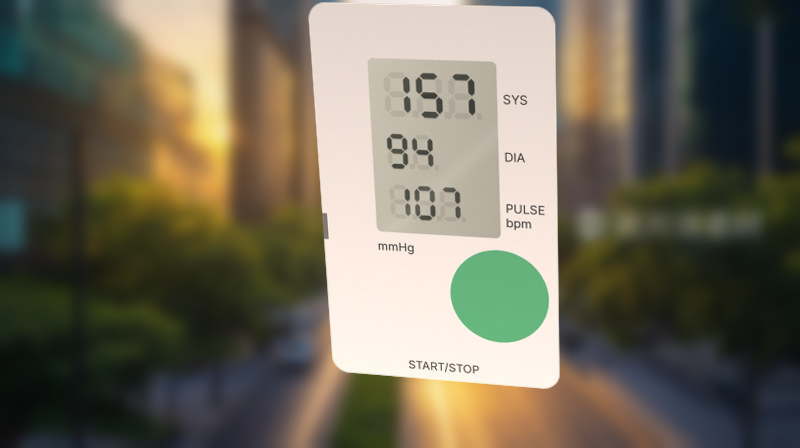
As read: **107** bpm
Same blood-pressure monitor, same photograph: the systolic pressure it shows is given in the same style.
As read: **157** mmHg
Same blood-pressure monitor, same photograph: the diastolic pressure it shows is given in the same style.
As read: **94** mmHg
